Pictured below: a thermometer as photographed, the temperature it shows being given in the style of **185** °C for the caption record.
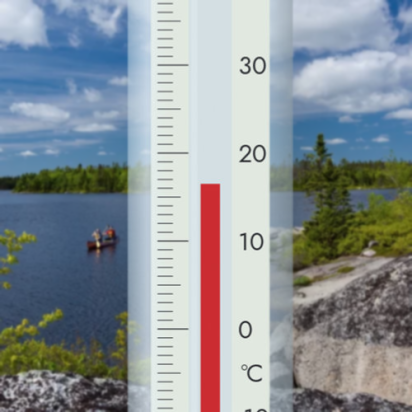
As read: **16.5** °C
